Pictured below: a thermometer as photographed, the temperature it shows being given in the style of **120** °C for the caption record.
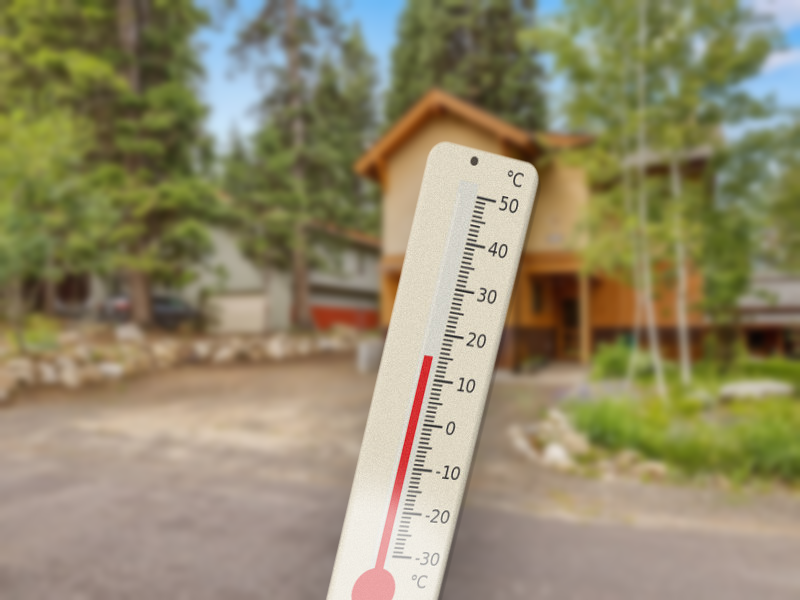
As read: **15** °C
